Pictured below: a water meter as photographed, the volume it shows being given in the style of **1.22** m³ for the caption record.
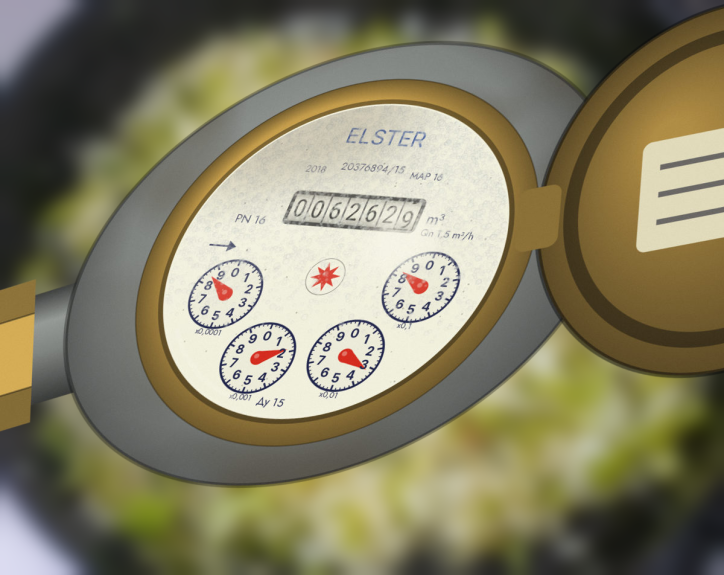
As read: **62628.8318** m³
